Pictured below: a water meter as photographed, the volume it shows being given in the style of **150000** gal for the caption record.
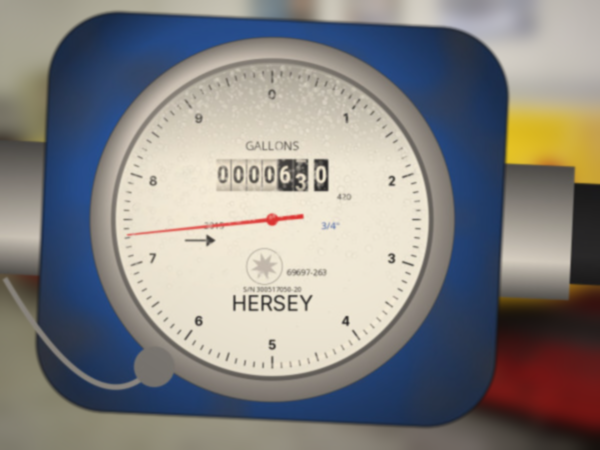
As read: **627.3** gal
